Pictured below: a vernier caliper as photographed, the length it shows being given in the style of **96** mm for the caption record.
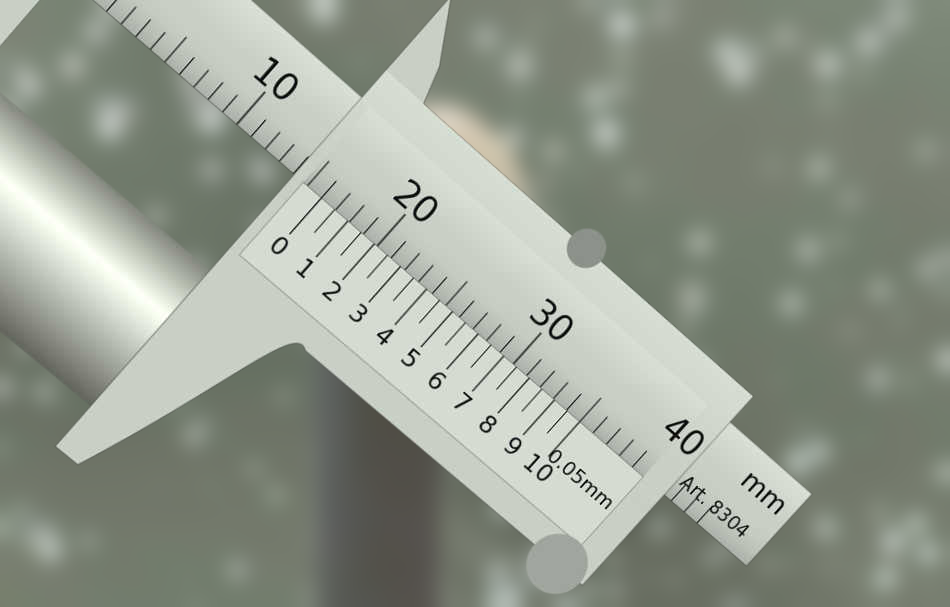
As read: **16.0** mm
